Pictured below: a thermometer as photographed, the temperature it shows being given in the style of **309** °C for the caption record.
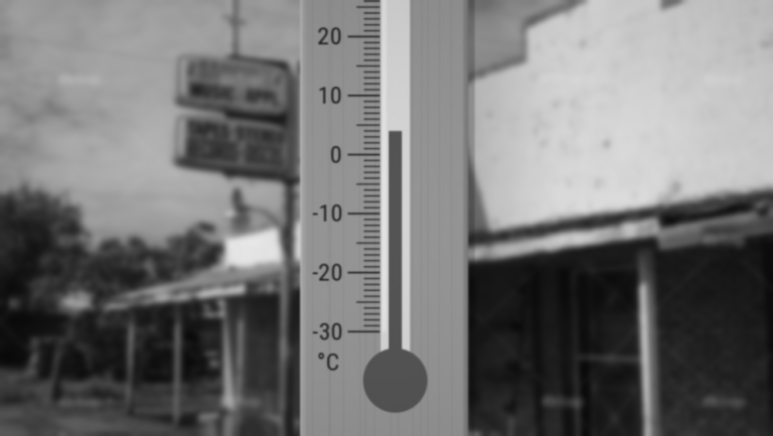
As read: **4** °C
